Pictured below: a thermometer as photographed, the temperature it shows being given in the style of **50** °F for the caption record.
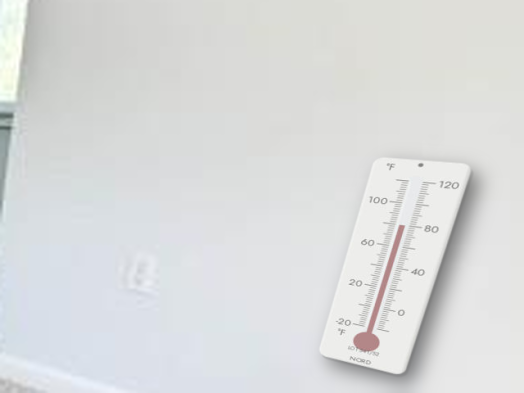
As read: **80** °F
